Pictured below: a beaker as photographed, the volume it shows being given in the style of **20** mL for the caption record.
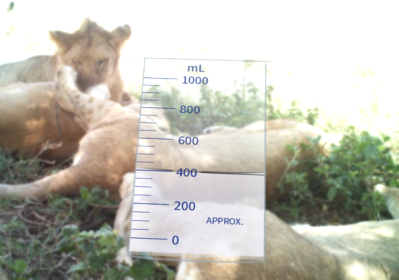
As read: **400** mL
